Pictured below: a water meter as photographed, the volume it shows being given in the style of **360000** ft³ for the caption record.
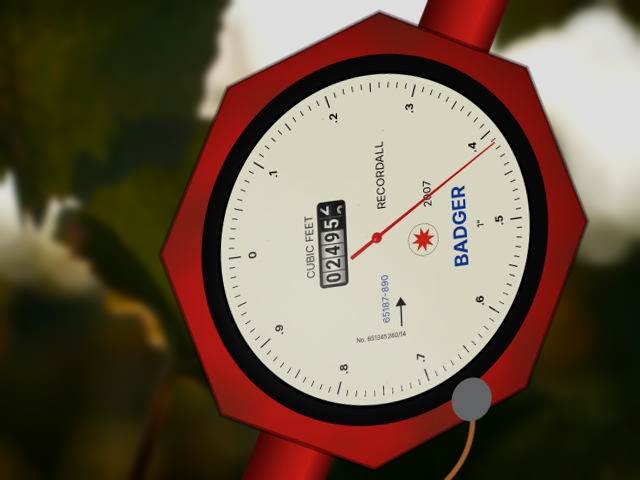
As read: **24952.41** ft³
